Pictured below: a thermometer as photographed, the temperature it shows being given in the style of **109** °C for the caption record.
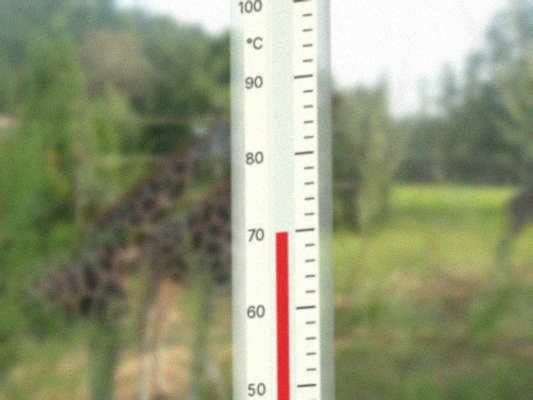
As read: **70** °C
